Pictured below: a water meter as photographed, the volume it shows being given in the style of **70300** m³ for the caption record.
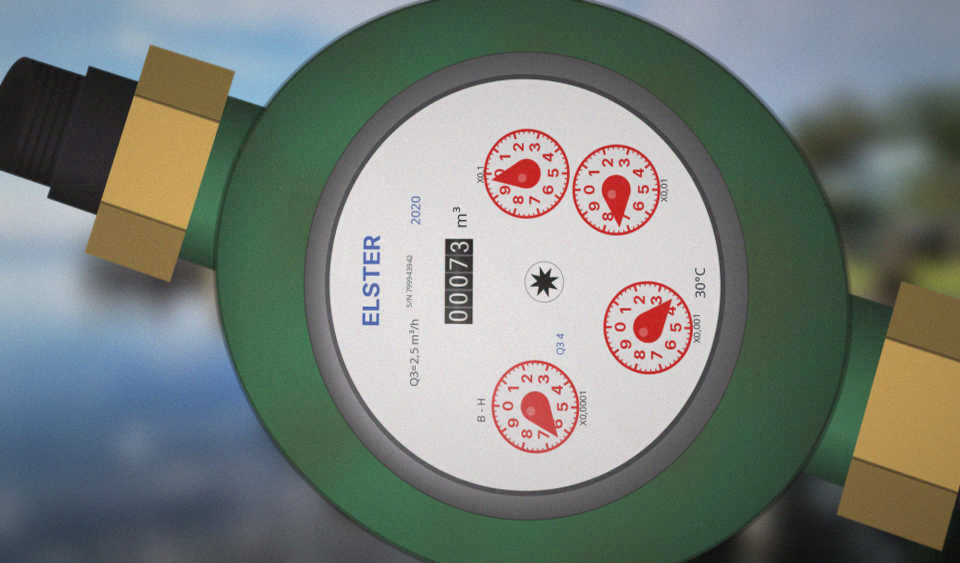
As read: **72.9736** m³
